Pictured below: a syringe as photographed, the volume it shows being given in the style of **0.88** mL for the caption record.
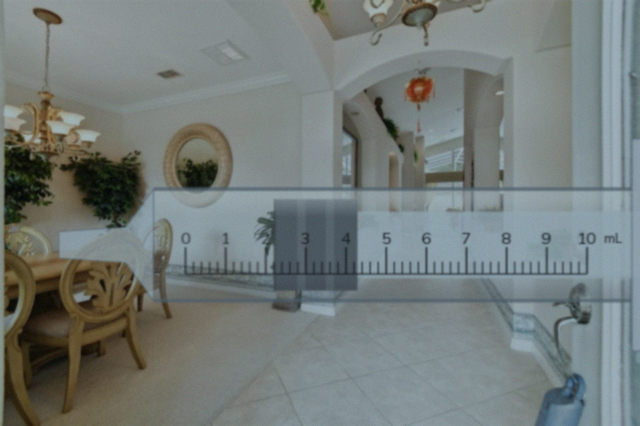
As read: **2.2** mL
